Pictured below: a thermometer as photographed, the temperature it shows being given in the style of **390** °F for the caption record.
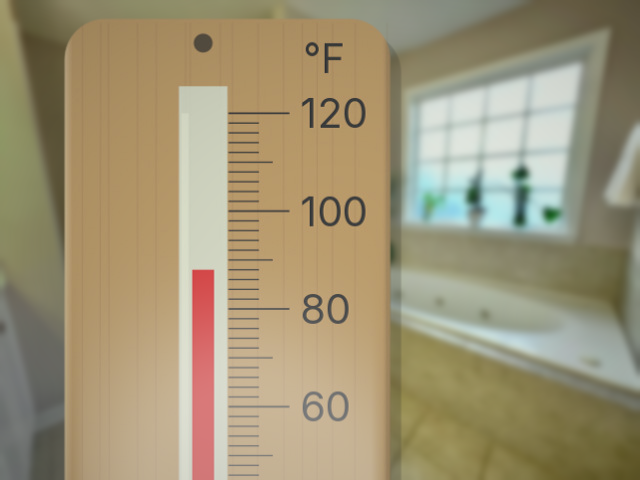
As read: **88** °F
